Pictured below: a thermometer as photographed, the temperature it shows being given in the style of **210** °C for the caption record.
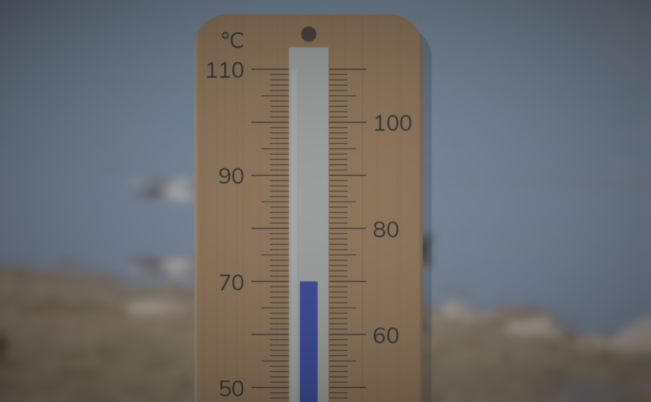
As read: **70** °C
